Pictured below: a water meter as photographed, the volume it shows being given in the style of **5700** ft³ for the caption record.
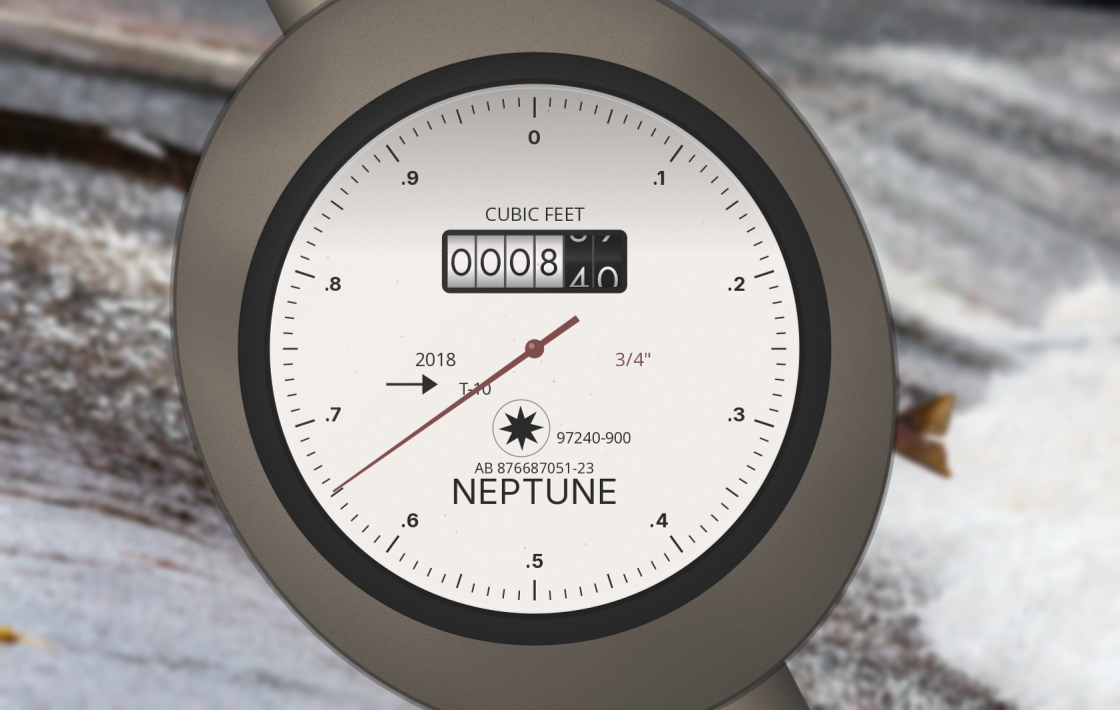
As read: **839.65** ft³
